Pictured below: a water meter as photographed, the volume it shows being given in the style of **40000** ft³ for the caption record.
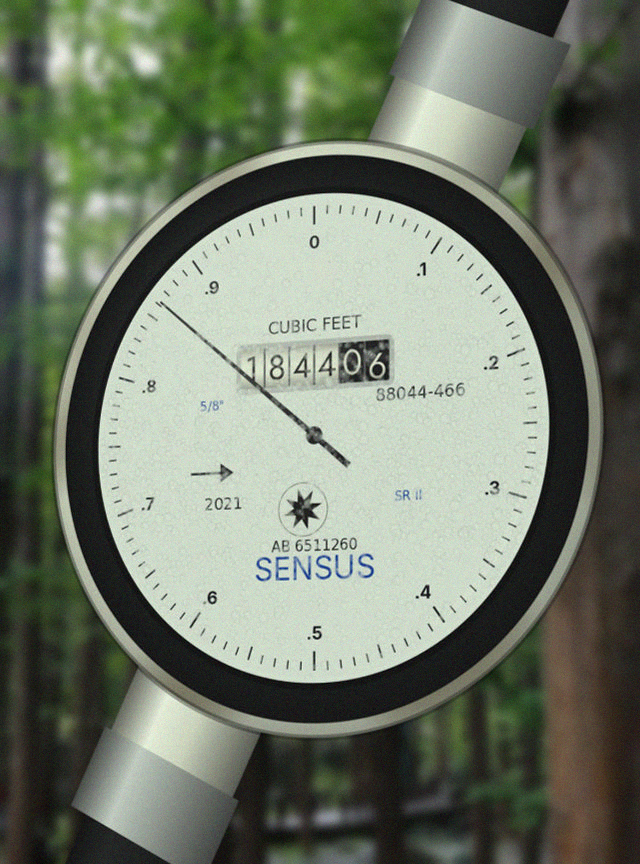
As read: **184405.86** ft³
